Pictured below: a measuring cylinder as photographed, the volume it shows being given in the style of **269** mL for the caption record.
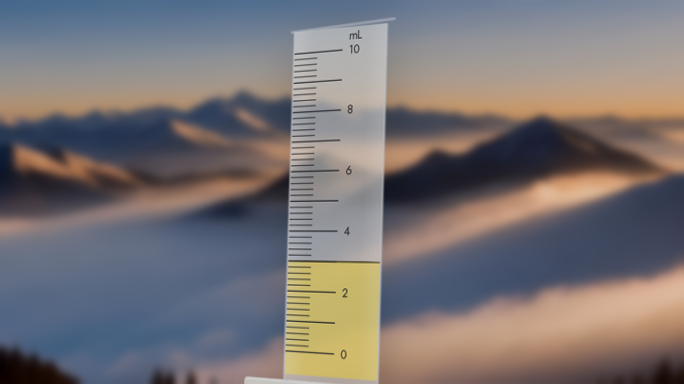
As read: **3** mL
